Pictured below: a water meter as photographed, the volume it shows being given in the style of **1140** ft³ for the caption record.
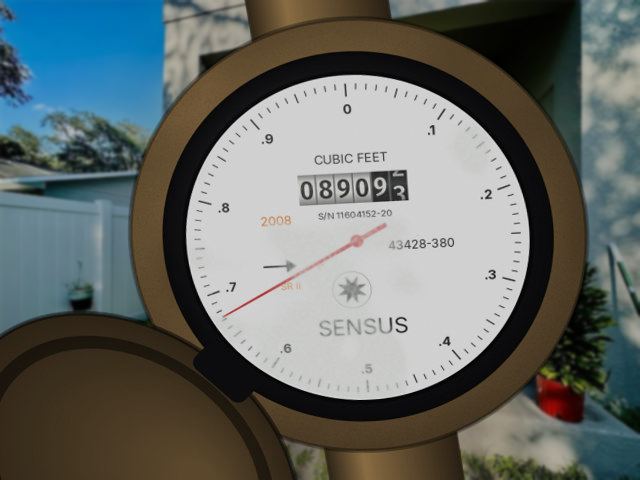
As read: **89092.67** ft³
